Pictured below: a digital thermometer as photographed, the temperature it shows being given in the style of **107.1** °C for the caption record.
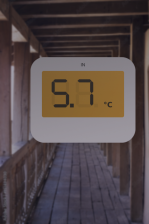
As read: **5.7** °C
